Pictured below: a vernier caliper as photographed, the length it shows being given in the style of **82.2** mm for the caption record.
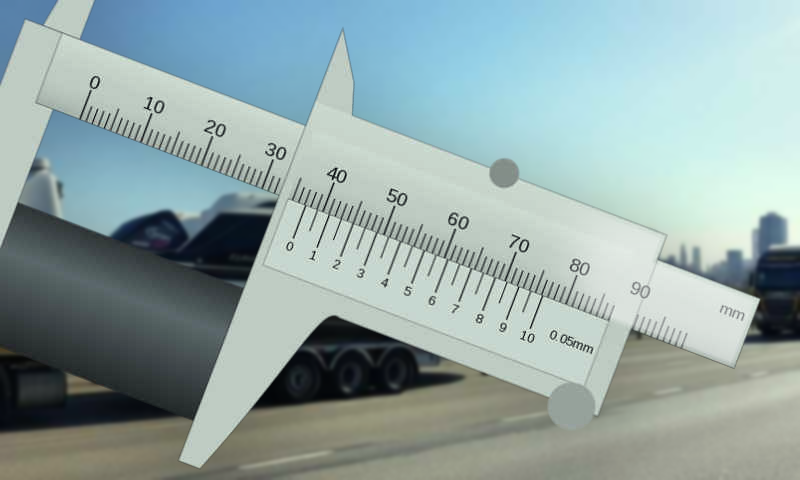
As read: **37.2** mm
